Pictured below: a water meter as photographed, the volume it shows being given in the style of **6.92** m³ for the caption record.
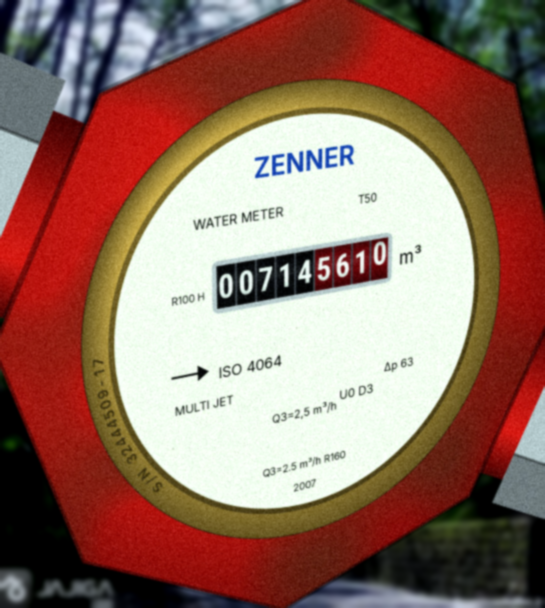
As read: **714.5610** m³
